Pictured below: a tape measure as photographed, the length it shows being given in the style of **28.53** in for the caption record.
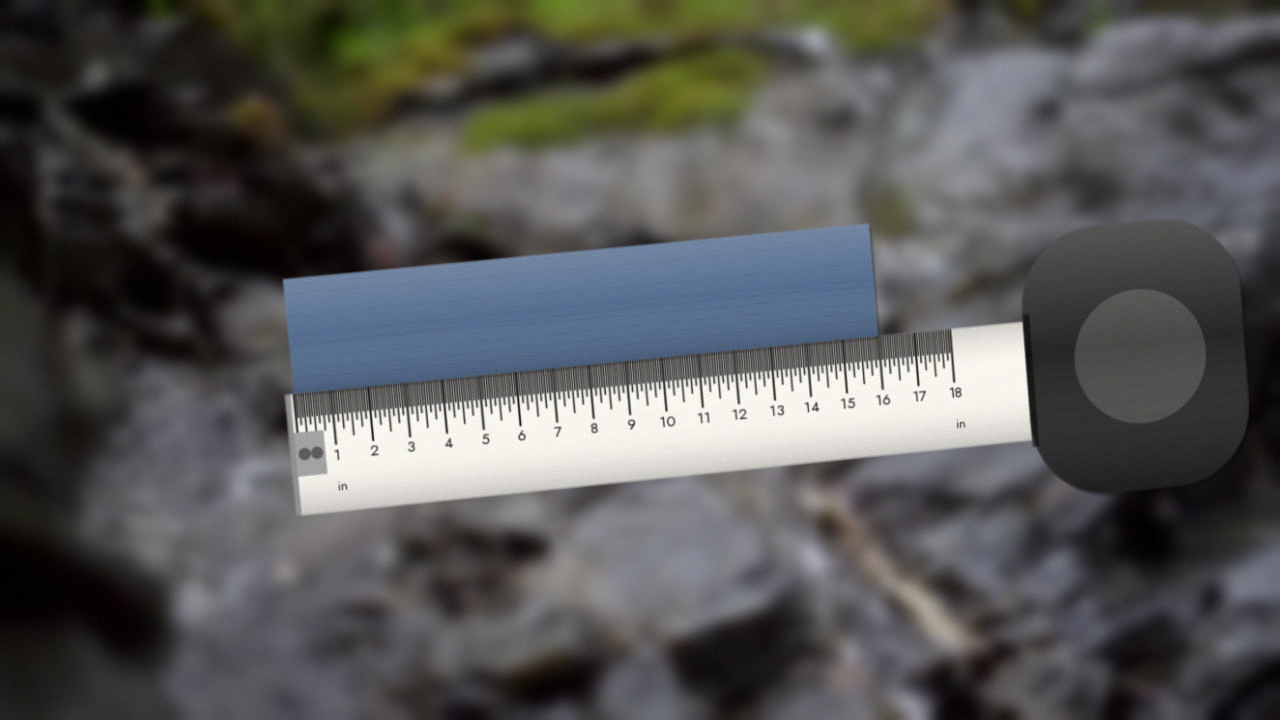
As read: **16** in
